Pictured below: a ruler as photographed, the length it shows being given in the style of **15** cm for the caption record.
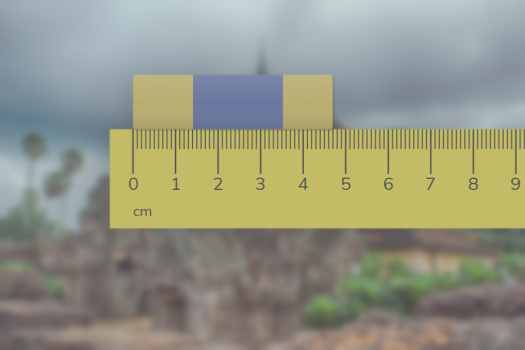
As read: **4.7** cm
